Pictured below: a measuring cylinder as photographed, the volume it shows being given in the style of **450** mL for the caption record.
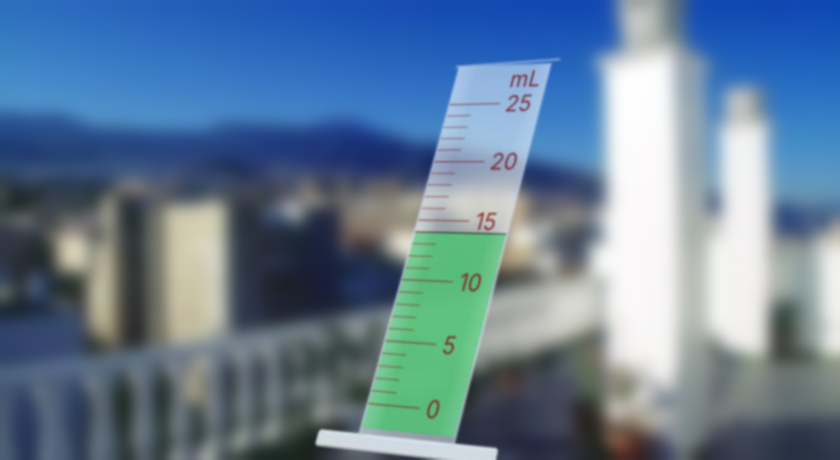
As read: **14** mL
